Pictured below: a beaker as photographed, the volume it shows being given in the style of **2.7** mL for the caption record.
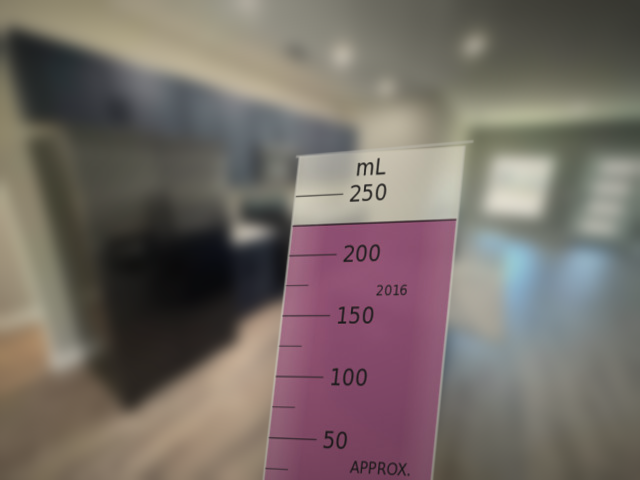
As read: **225** mL
